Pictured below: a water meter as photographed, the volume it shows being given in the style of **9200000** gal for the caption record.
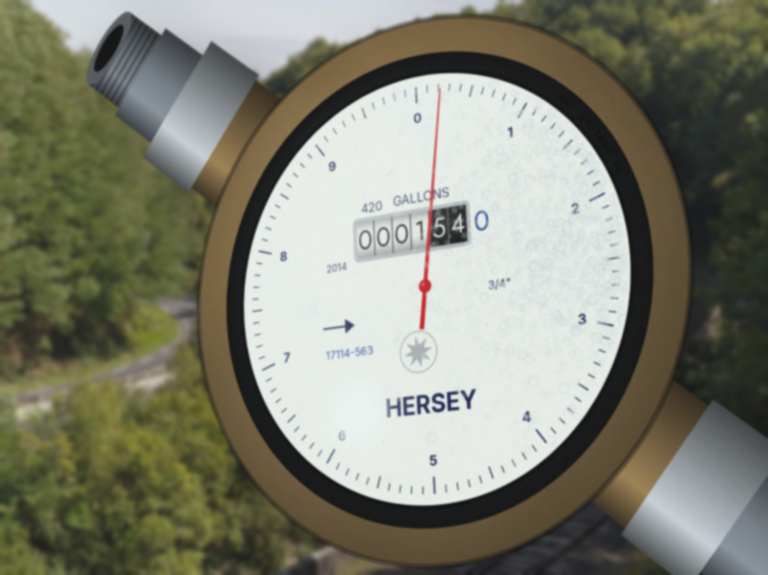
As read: **1540.2** gal
